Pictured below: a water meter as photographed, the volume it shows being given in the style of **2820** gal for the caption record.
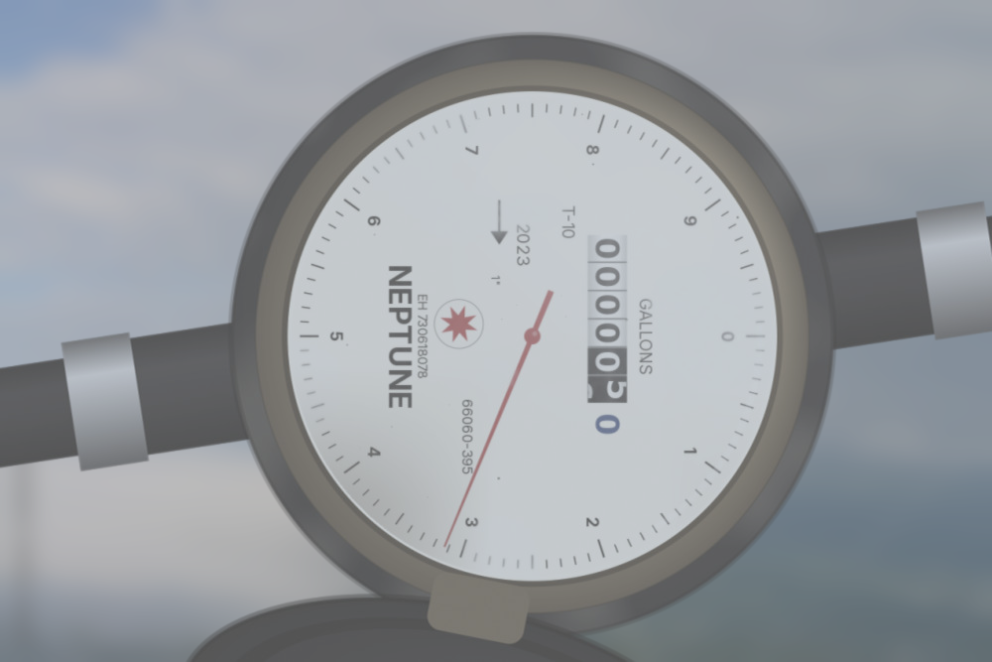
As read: **53.1** gal
